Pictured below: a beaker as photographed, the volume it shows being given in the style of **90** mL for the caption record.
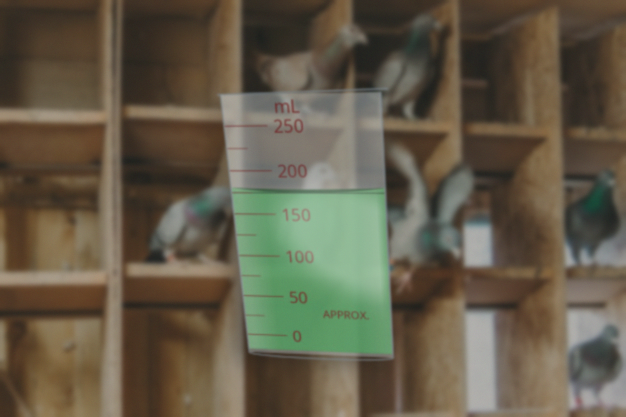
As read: **175** mL
